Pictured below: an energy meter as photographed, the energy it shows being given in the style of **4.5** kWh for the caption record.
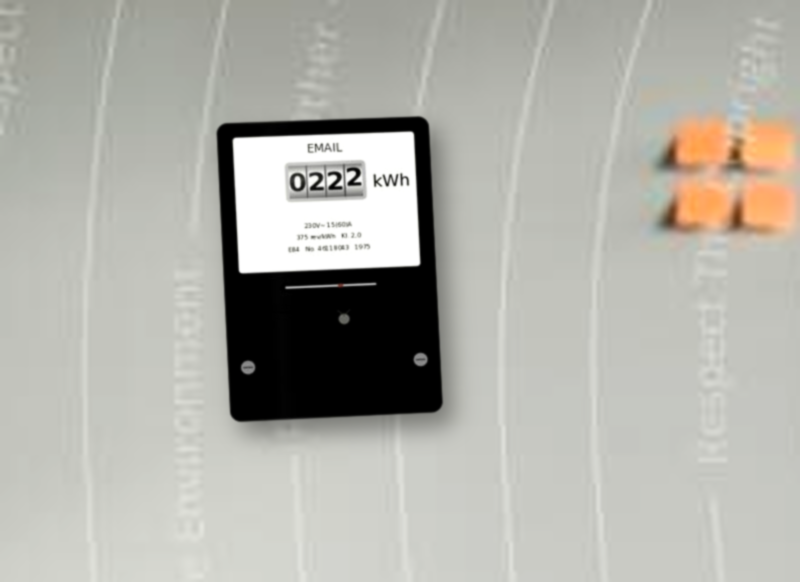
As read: **222** kWh
